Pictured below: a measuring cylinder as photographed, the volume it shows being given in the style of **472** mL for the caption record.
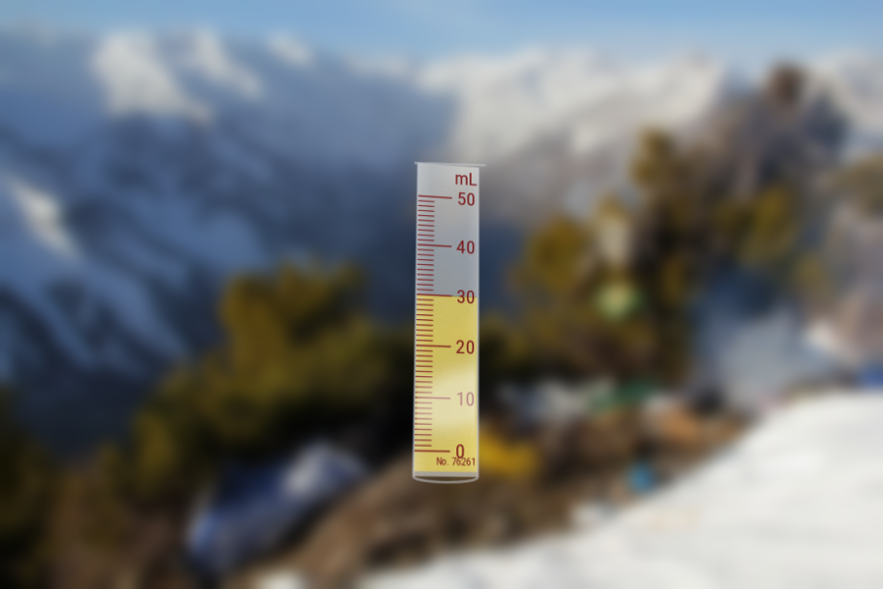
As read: **30** mL
